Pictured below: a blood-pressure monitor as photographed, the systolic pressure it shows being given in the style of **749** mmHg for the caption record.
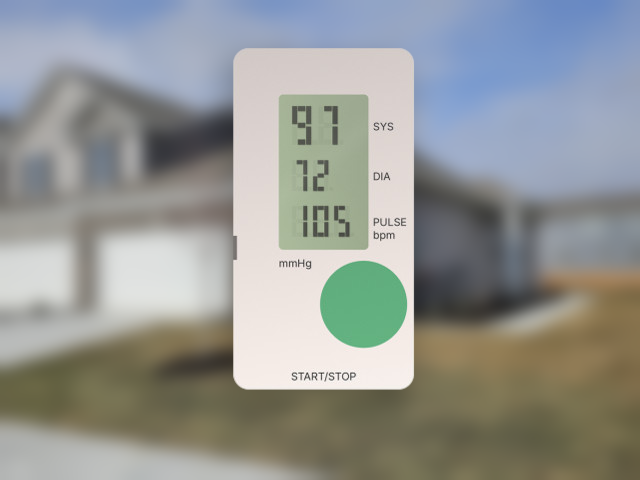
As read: **97** mmHg
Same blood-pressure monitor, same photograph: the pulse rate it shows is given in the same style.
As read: **105** bpm
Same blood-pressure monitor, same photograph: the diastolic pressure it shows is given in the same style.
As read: **72** mmHg
